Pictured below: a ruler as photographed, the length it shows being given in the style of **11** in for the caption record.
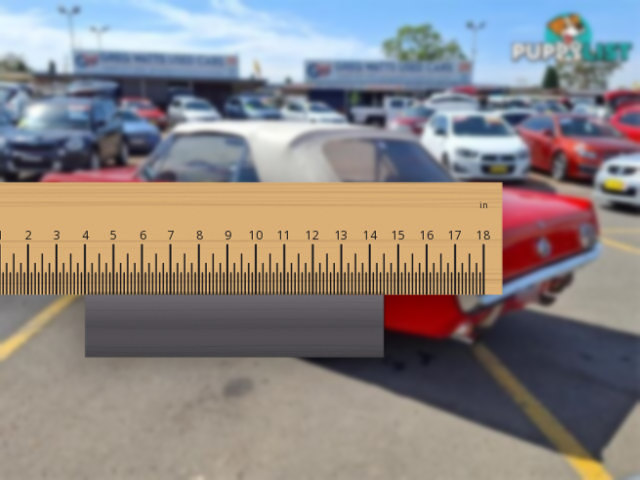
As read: **10.5** in
